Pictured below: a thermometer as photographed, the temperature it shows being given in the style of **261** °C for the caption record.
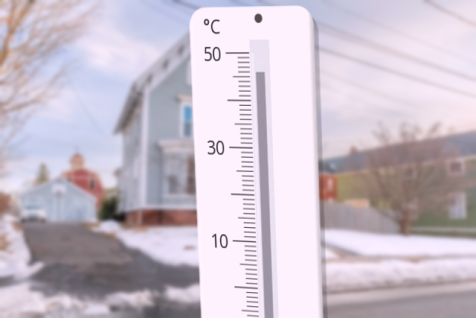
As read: **46** °C
